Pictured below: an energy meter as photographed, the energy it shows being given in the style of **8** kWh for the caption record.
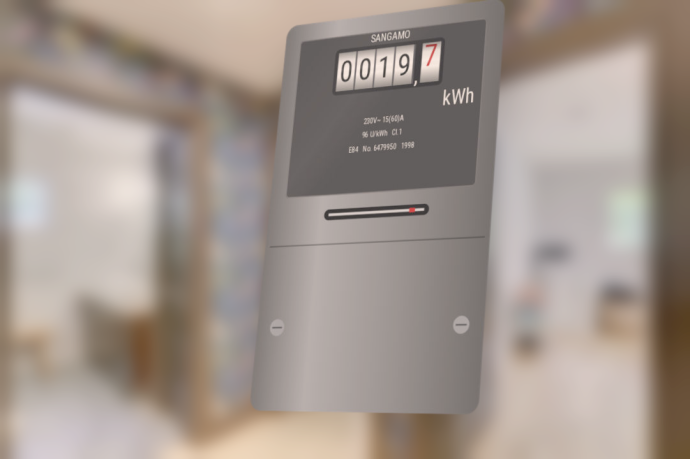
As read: **19.7** kWh
